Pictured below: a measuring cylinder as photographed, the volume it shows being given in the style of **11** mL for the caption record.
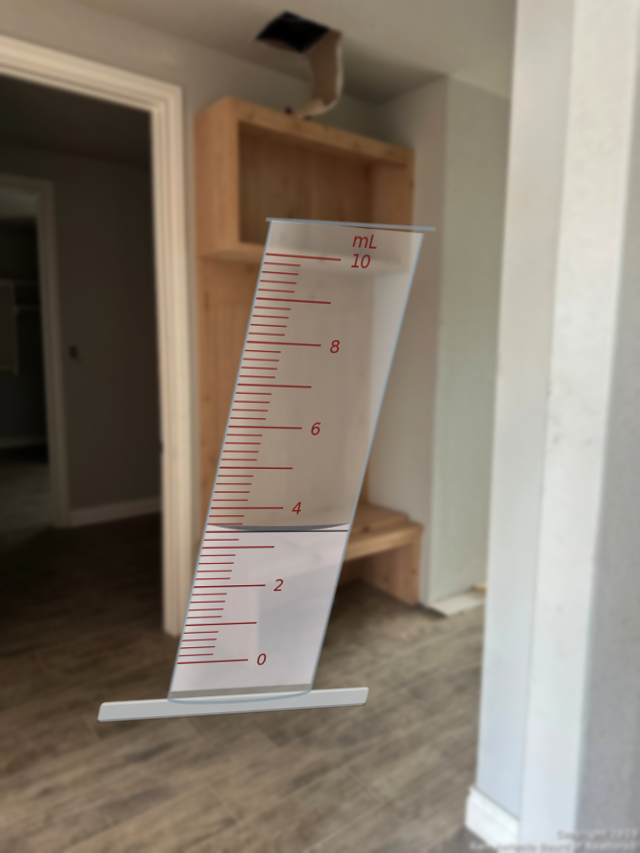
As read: **3.4** mL
